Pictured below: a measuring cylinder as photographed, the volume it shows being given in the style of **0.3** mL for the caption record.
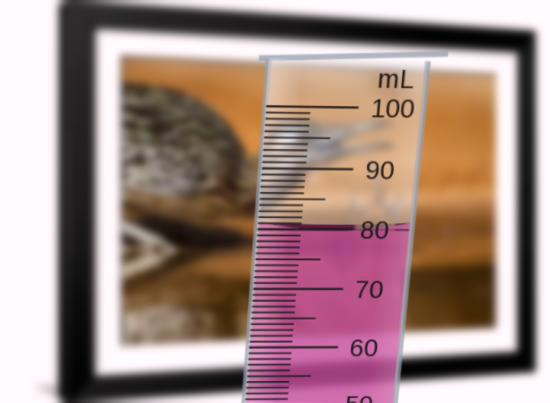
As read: **80** mL
